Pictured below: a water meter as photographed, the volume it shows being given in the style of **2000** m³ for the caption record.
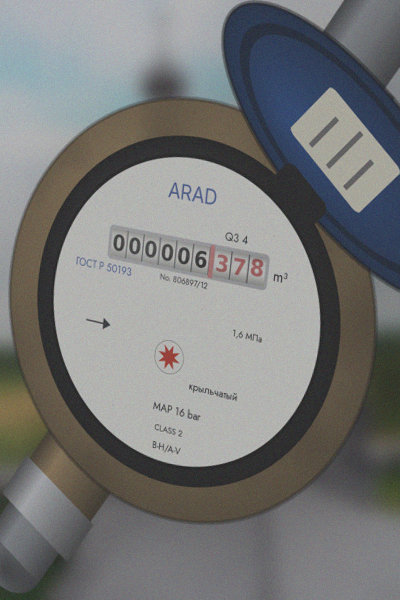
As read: **6.378** m³
